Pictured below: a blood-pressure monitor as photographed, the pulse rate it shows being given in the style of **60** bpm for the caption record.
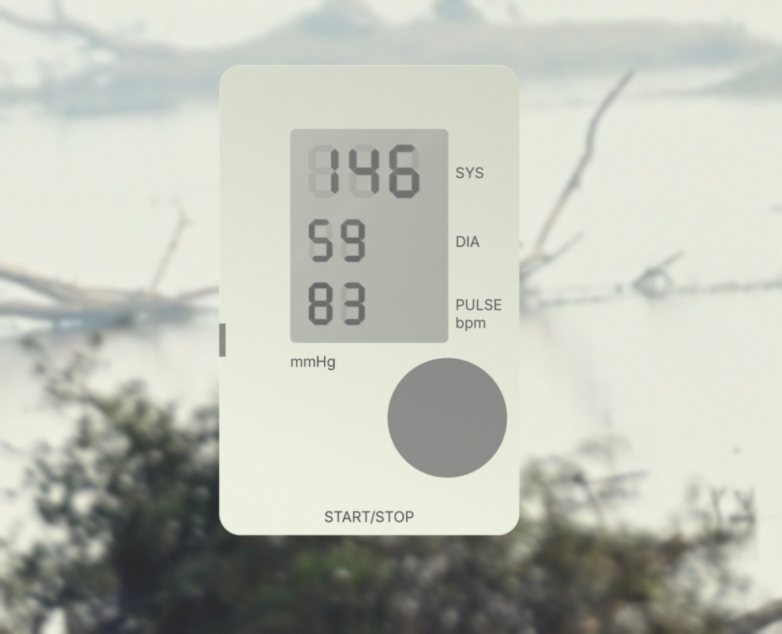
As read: **83** bpm
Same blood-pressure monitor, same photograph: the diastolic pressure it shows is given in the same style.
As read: **59** mmHg
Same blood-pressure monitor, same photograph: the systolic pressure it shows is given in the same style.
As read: **146** mmHg
